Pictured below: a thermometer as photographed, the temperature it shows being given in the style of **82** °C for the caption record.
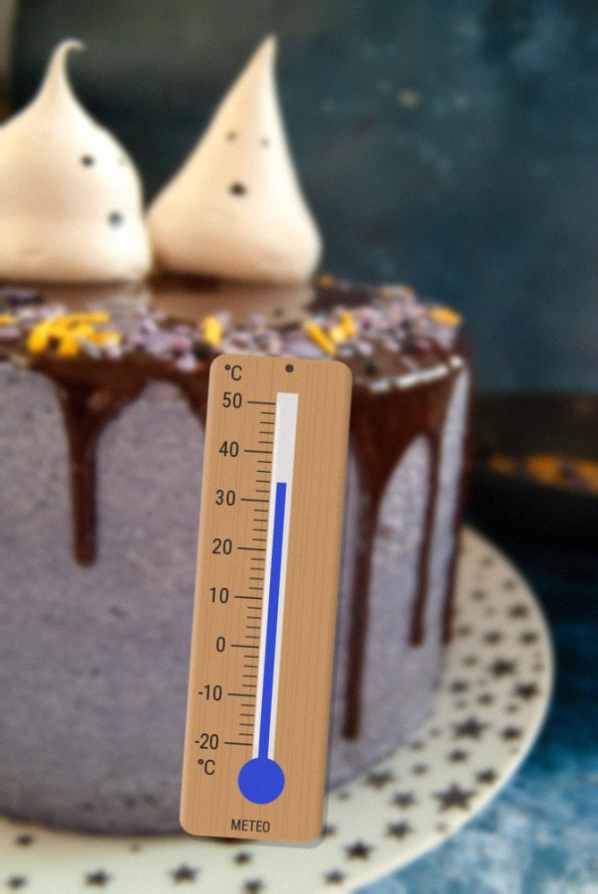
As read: **34** °C
